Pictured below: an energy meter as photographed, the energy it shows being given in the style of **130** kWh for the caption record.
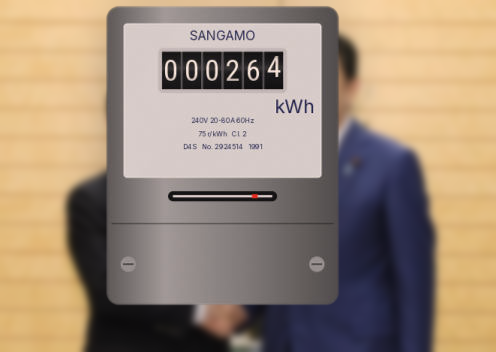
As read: **264** kWh
